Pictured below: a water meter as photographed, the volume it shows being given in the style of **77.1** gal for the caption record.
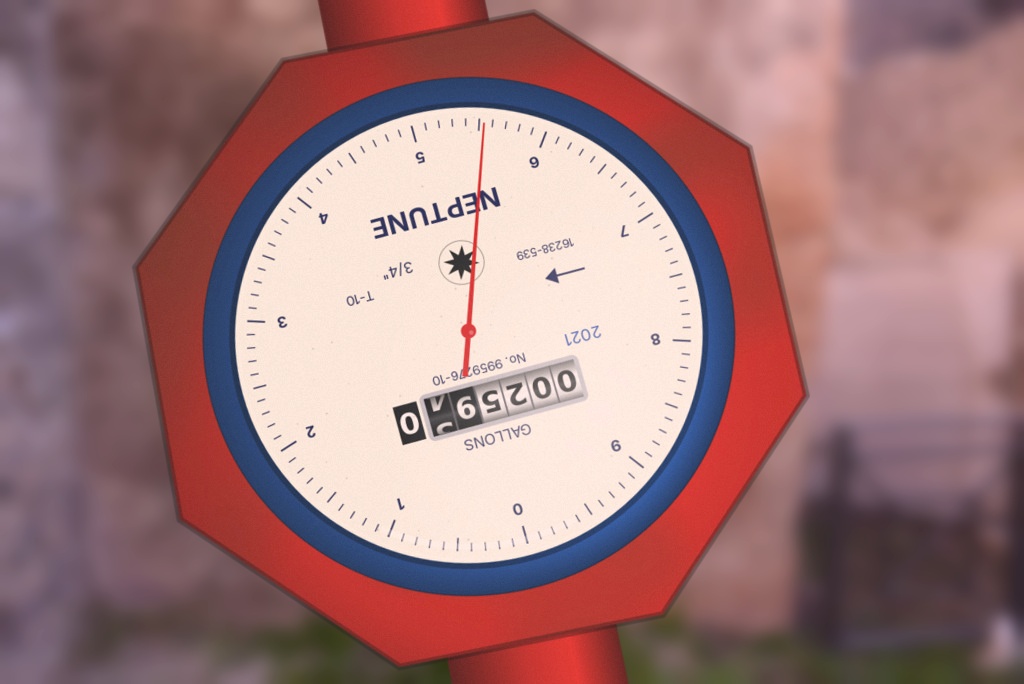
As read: **25935.5** gal
